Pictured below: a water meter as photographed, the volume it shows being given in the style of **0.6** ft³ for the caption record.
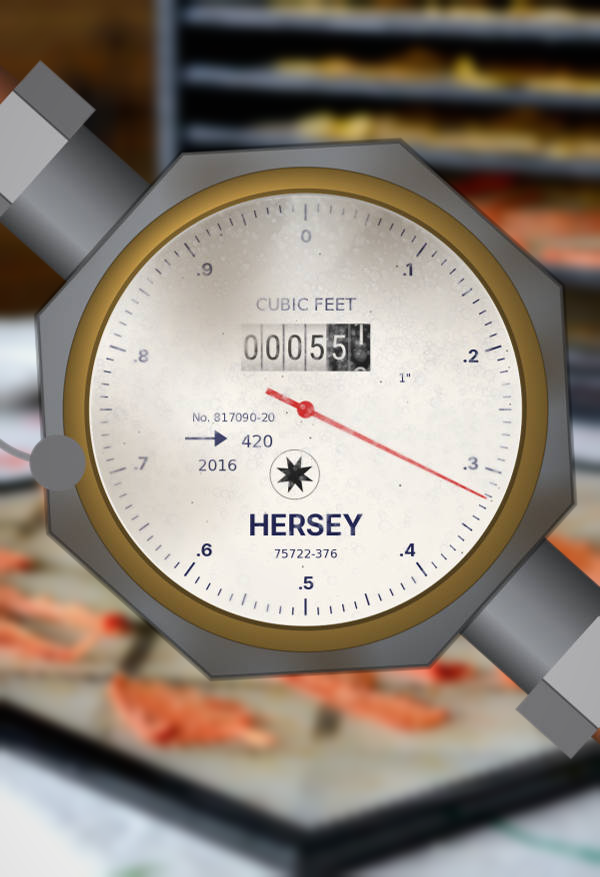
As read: **551.32** ft³
